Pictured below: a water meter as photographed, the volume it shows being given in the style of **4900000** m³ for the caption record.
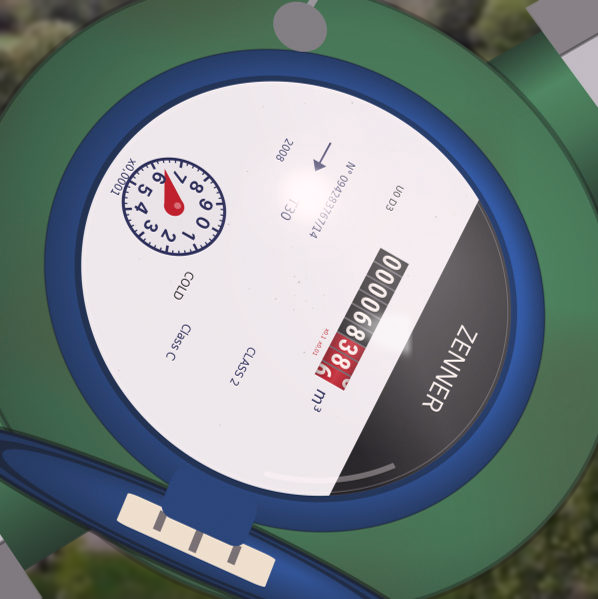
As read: **68.3856** m³
